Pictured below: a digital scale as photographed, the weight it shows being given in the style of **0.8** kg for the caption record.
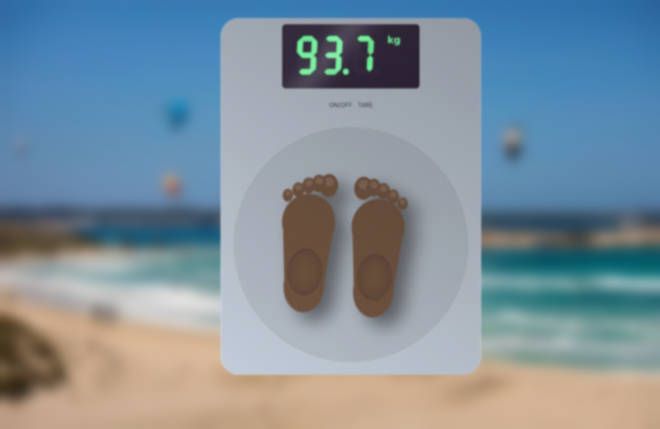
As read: **93.7** kg
